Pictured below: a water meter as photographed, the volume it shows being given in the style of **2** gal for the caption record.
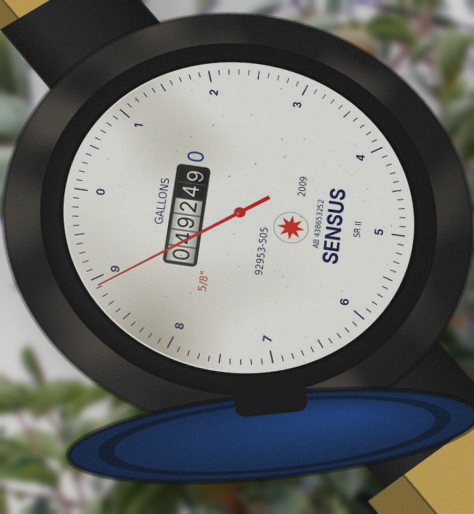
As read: **492488.9** gal
